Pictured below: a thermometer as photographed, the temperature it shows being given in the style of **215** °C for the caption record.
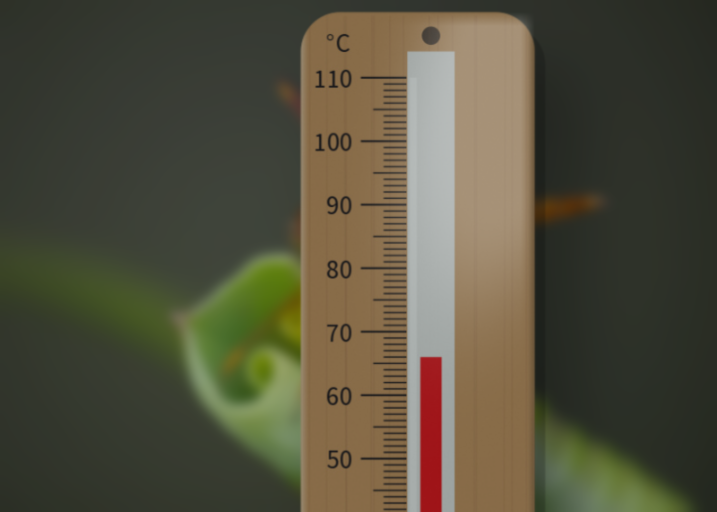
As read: **66** °C
